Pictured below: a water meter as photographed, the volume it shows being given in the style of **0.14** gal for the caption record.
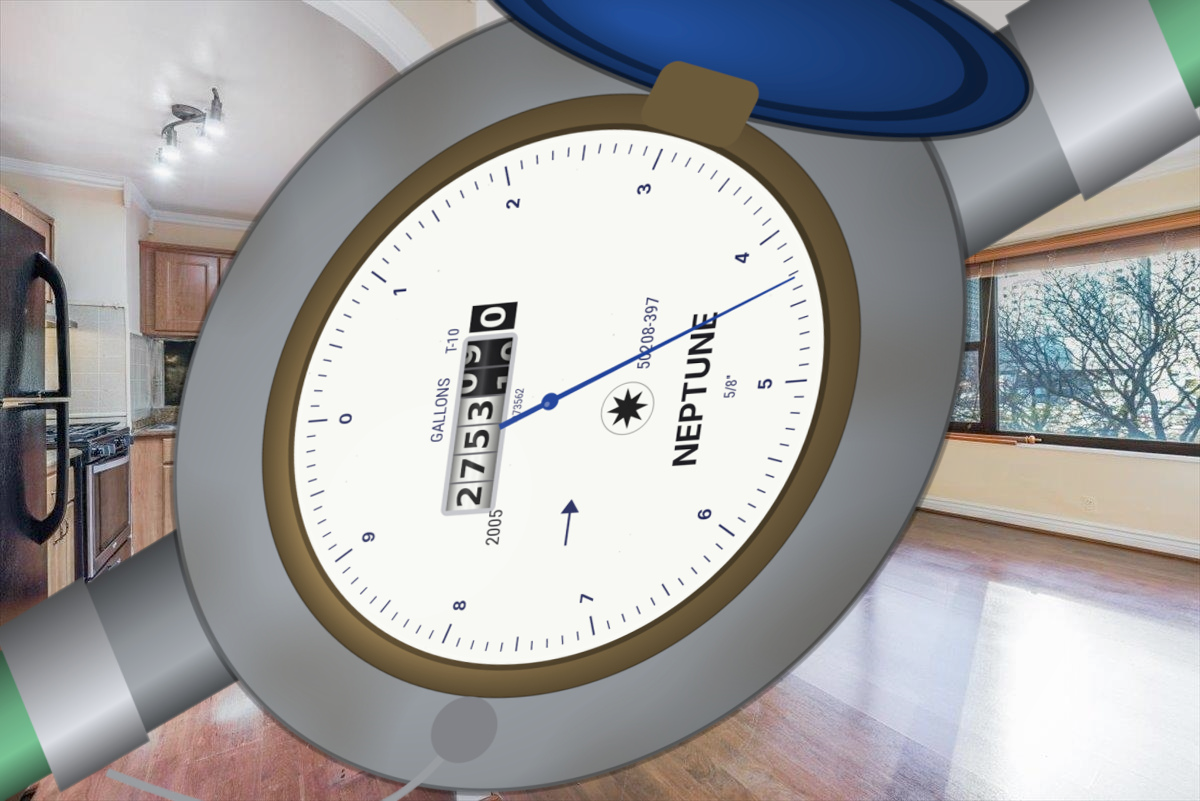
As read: **2753094.3** gal
